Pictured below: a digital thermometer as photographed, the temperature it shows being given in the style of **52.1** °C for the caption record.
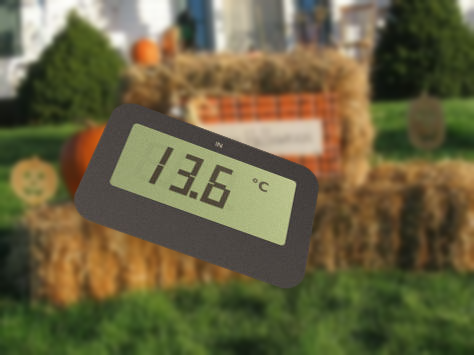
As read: **13.6** °C
